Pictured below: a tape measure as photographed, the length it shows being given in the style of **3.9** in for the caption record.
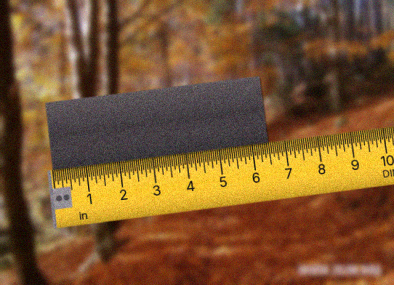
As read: **6.5** in
